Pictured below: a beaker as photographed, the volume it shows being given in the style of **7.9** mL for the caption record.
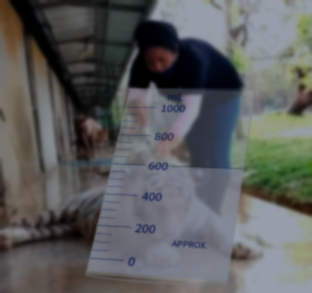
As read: **600** mL
